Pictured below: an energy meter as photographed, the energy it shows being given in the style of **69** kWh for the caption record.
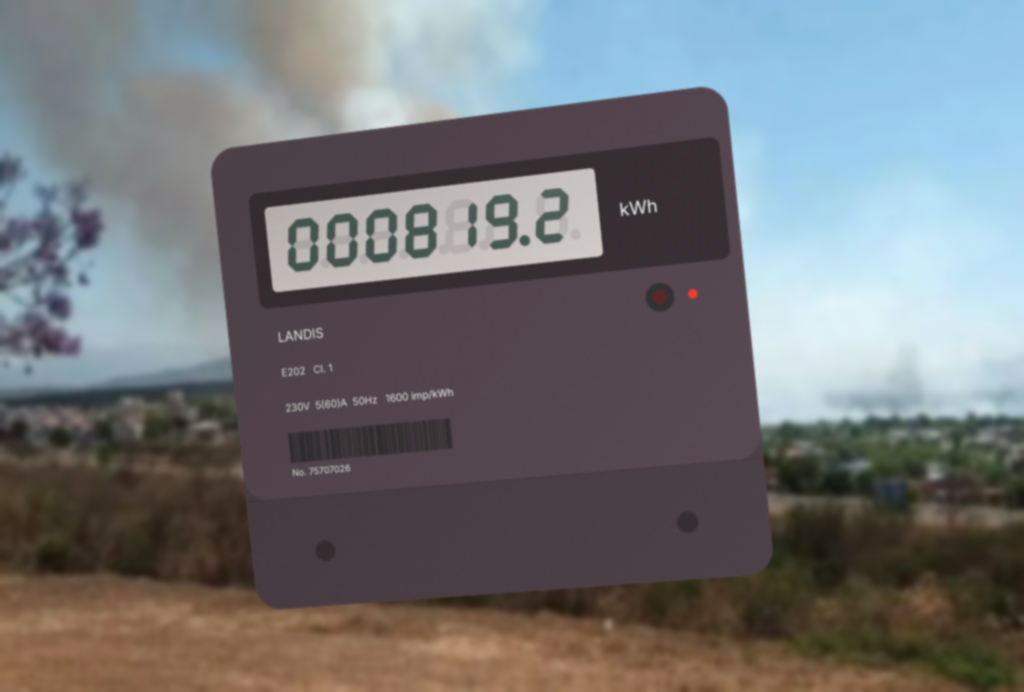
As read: **819.2** kWh
